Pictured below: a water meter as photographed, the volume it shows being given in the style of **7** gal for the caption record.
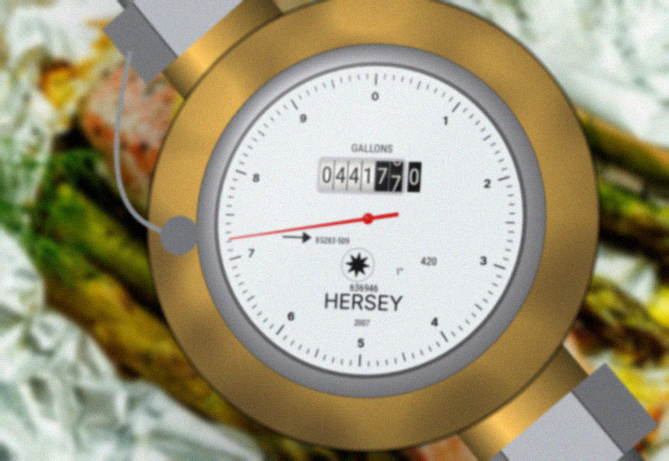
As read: **441767.2** gal
